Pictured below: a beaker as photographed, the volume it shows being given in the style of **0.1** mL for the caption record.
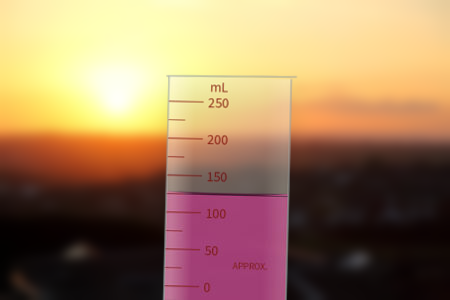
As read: **125** mL
